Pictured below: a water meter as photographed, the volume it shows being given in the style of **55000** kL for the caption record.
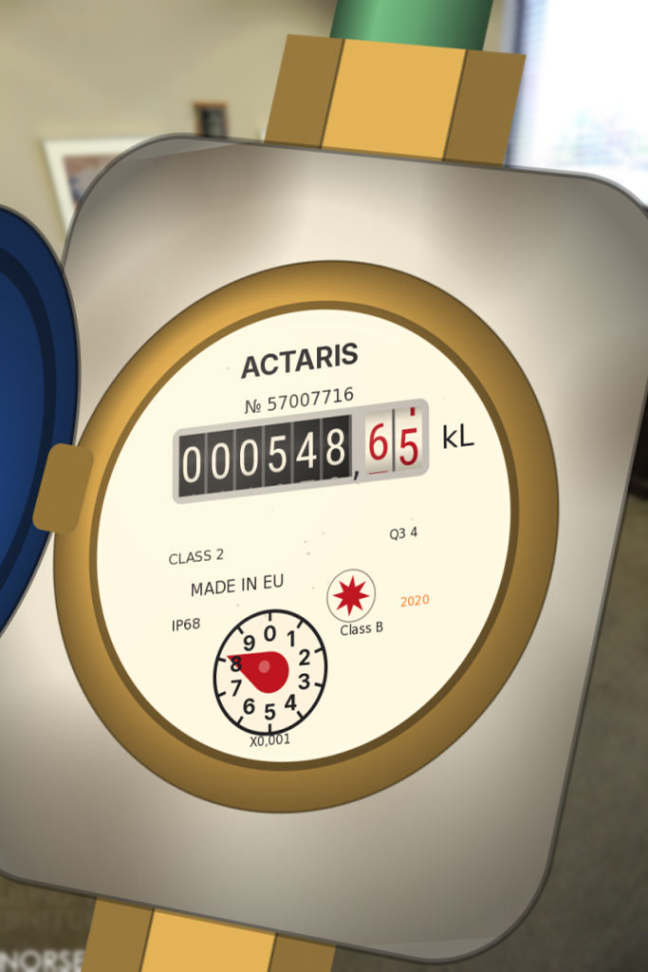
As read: **548.648** kL
